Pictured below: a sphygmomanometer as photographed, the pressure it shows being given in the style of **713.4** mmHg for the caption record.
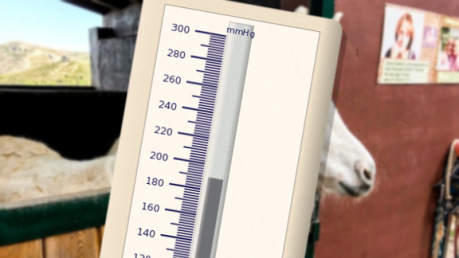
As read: **190** mmHg
